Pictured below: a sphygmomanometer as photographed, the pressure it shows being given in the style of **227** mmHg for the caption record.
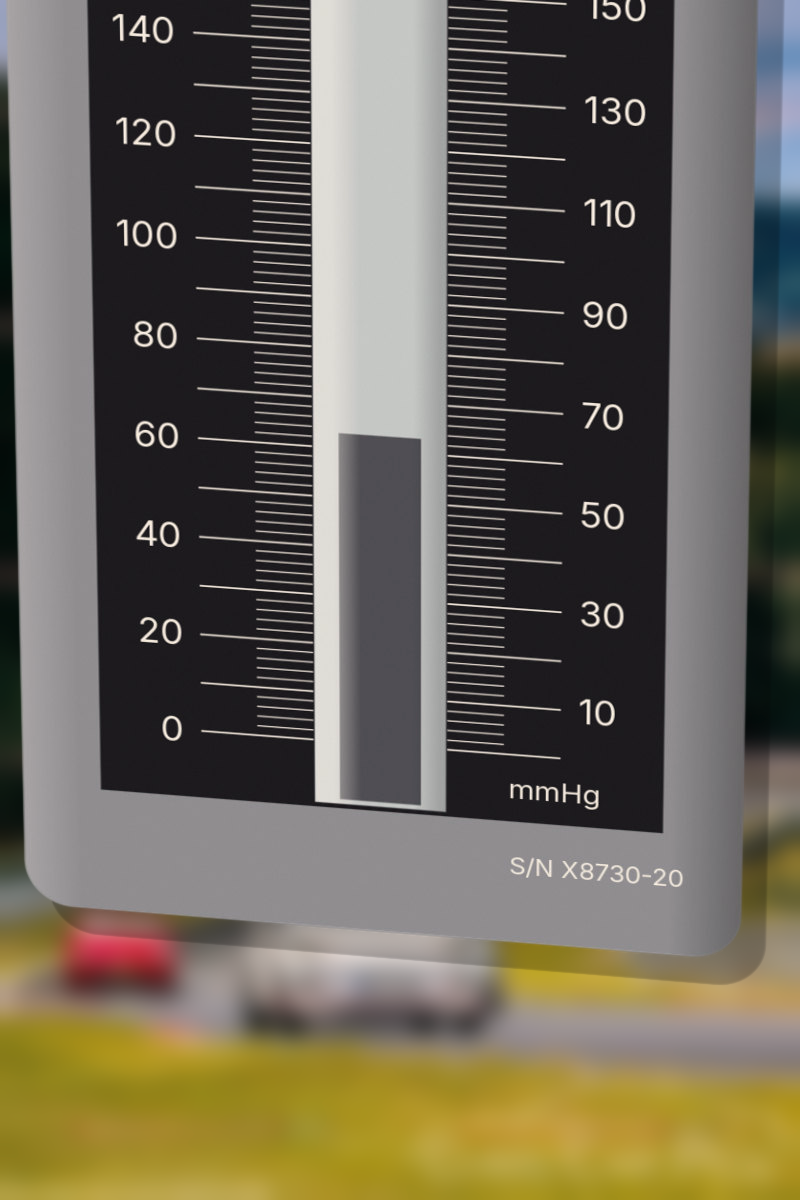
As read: **63** mmHg
